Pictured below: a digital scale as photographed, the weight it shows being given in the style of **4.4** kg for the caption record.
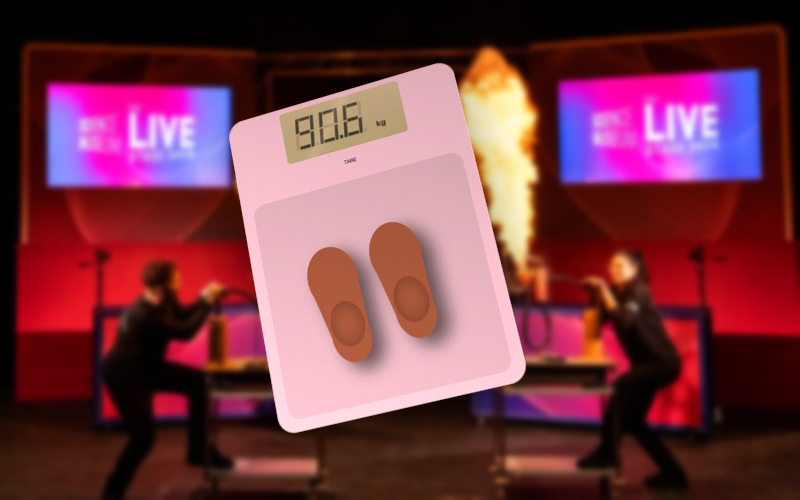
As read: **90.6** kg
